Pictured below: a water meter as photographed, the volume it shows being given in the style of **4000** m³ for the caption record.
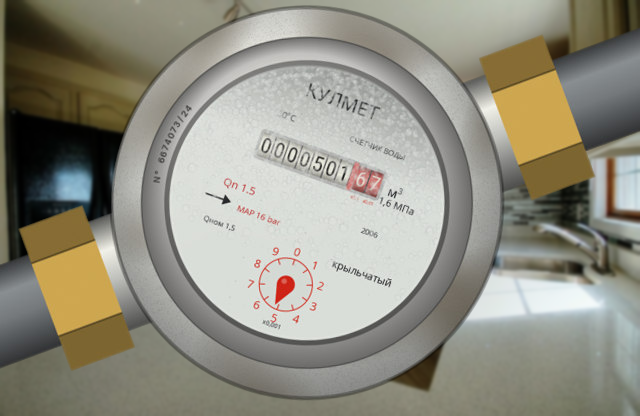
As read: **501.675** m³
